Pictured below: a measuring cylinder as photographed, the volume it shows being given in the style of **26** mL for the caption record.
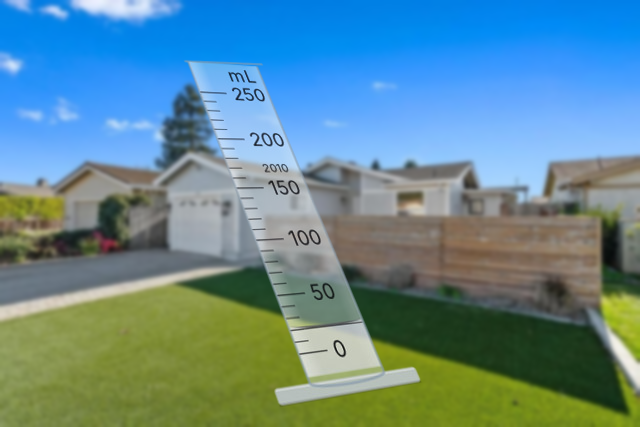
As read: **20** mL
